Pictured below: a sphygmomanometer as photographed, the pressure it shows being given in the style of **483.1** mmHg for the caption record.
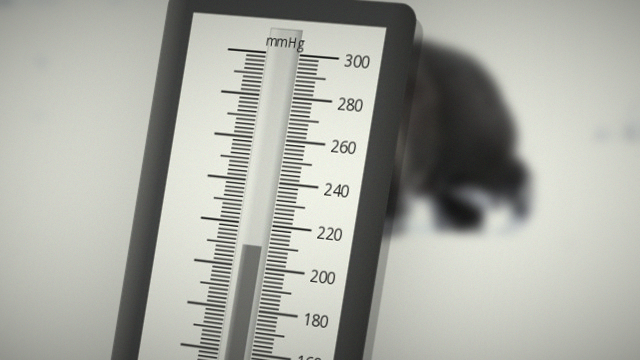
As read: **210** mmHg
